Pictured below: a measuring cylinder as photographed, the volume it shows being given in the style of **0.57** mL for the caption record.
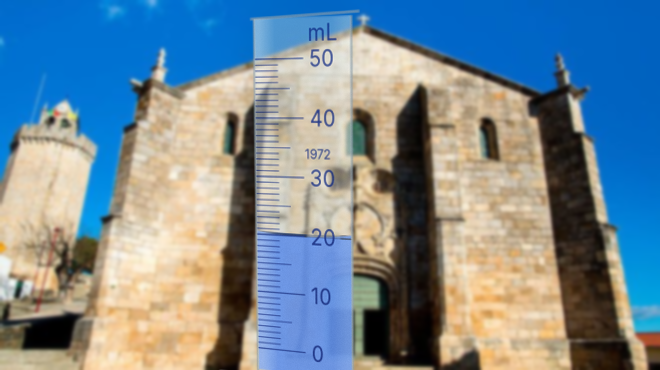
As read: **20** mL
